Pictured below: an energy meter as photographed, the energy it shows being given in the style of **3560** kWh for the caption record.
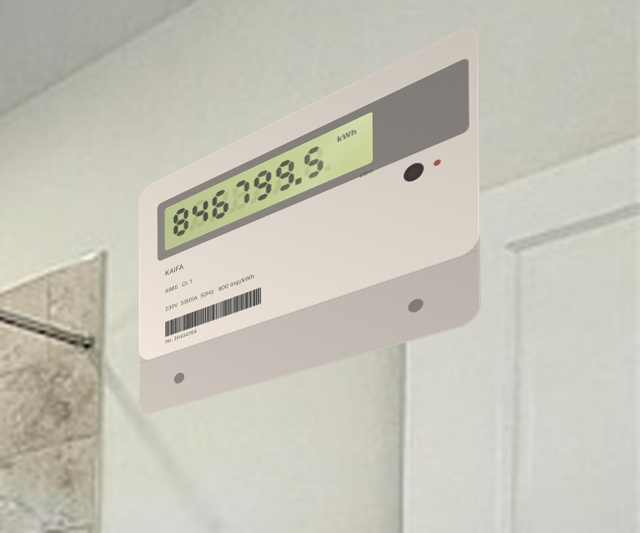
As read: **846799.5** kWh
